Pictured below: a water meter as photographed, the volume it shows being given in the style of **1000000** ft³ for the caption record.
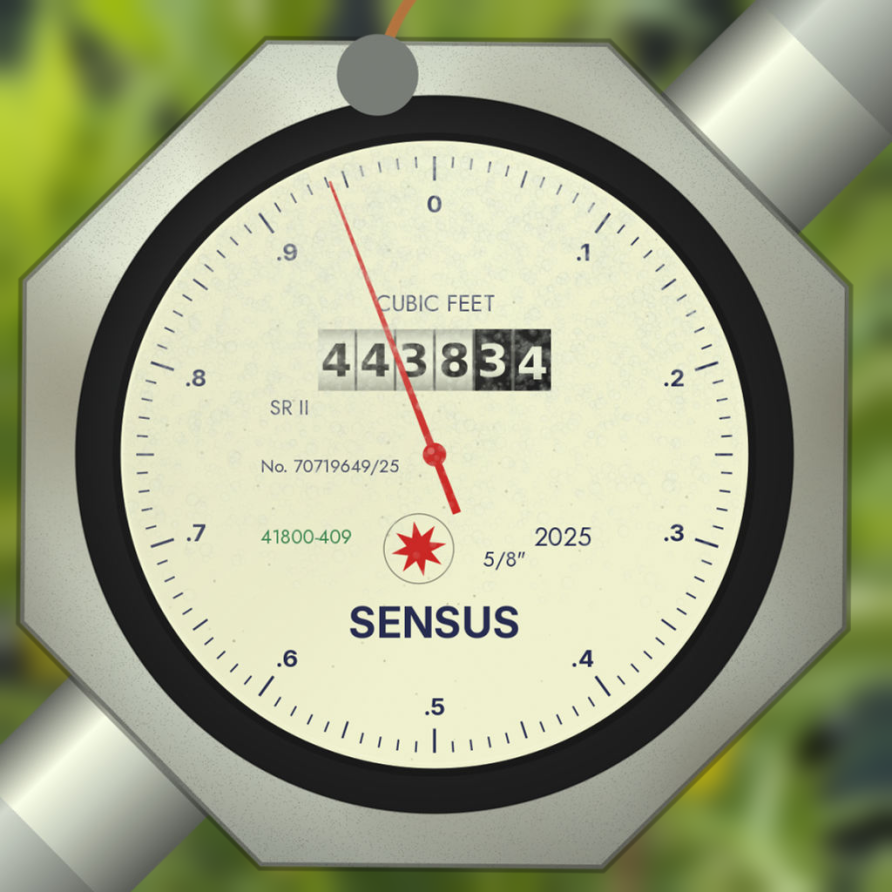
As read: **443833.94** ft³
